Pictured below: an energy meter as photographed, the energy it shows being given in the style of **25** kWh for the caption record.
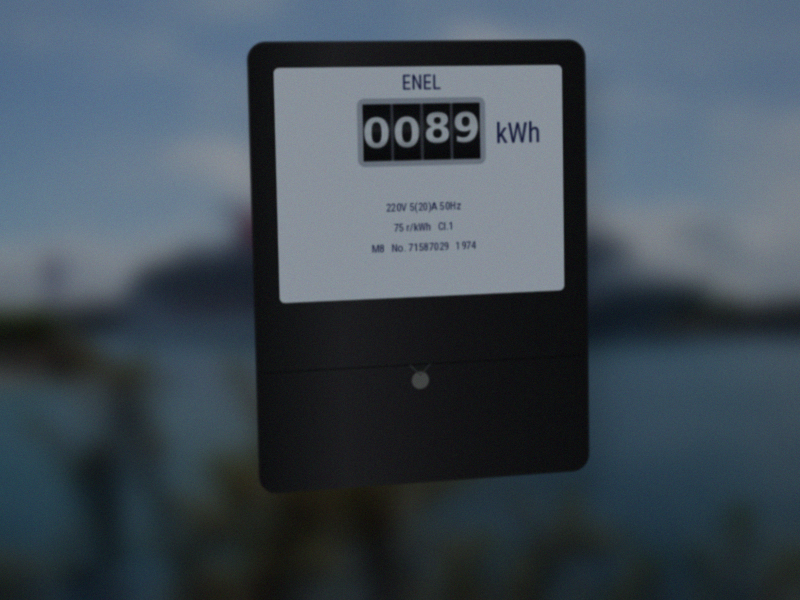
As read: **89** kWh
